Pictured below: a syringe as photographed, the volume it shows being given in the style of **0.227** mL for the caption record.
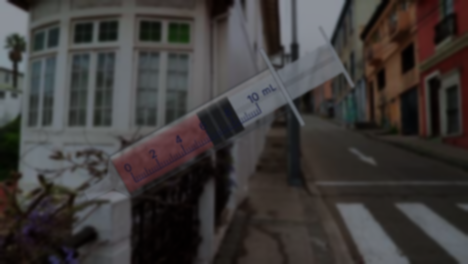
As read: **6** mL
